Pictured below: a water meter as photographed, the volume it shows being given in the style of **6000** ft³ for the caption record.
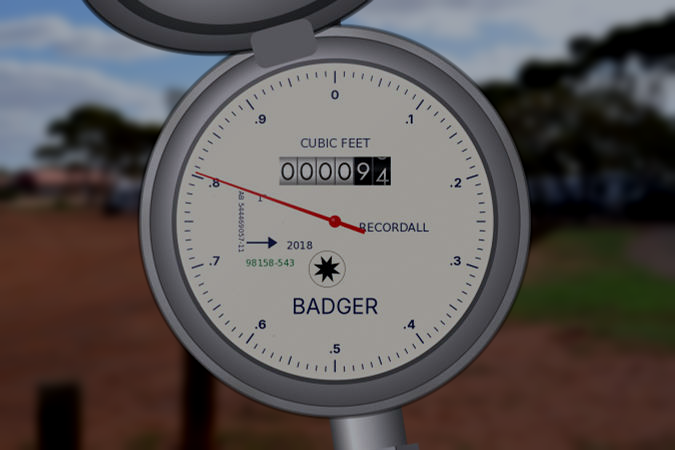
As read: **93.80** ft³
